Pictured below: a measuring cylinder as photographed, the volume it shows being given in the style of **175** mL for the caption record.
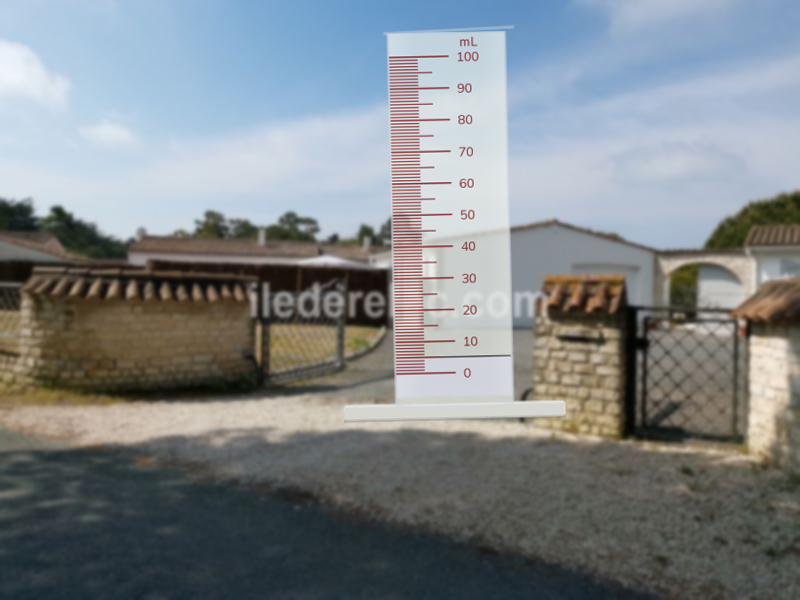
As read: **5** mL
